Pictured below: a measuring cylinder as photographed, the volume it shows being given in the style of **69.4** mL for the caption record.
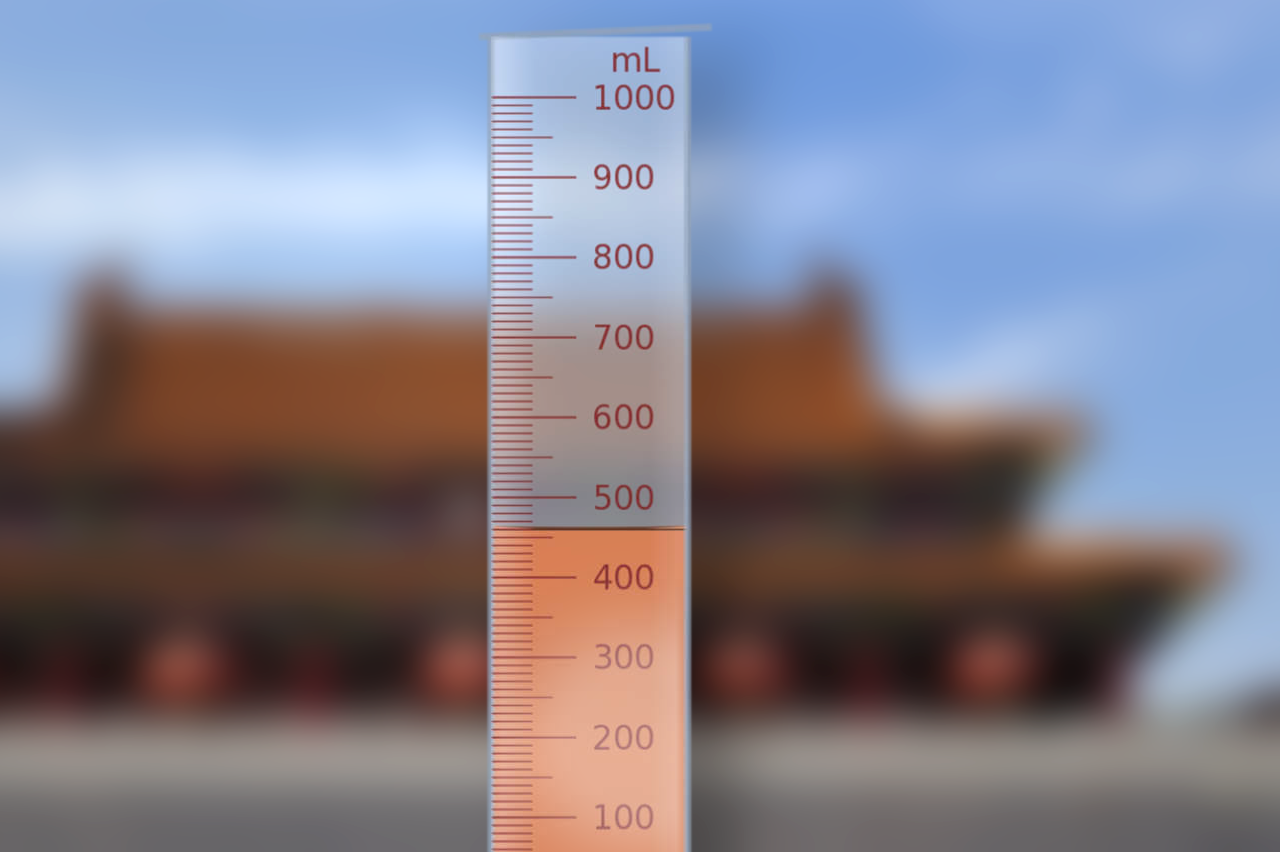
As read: **460** mL
